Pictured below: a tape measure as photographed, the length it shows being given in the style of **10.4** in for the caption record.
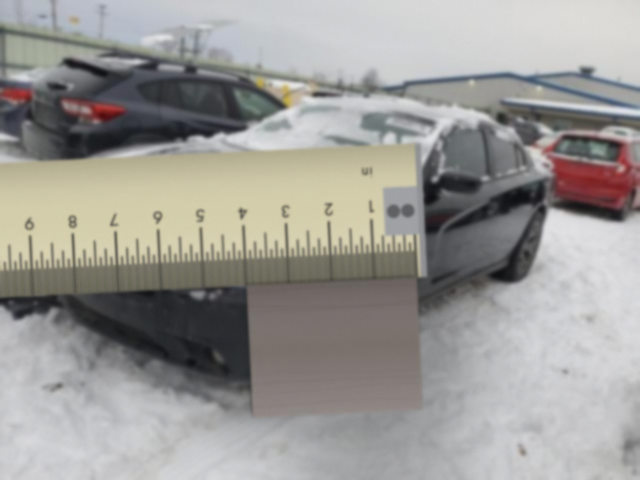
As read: **4** in
